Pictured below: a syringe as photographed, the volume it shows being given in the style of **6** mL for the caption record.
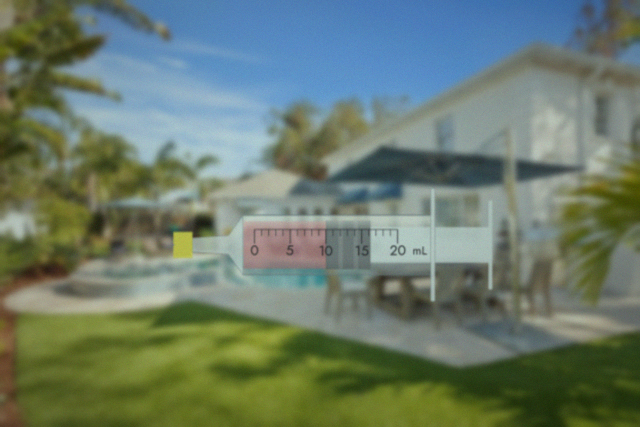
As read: **10** mL
